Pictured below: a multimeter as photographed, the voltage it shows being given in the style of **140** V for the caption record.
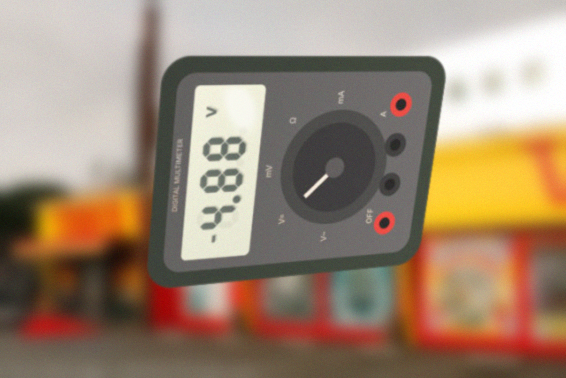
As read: **-4.88** V
